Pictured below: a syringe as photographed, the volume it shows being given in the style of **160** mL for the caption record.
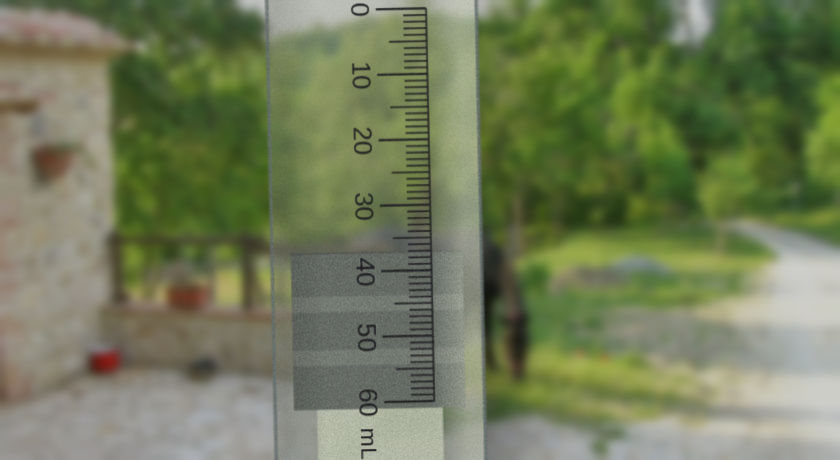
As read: **37** mL
